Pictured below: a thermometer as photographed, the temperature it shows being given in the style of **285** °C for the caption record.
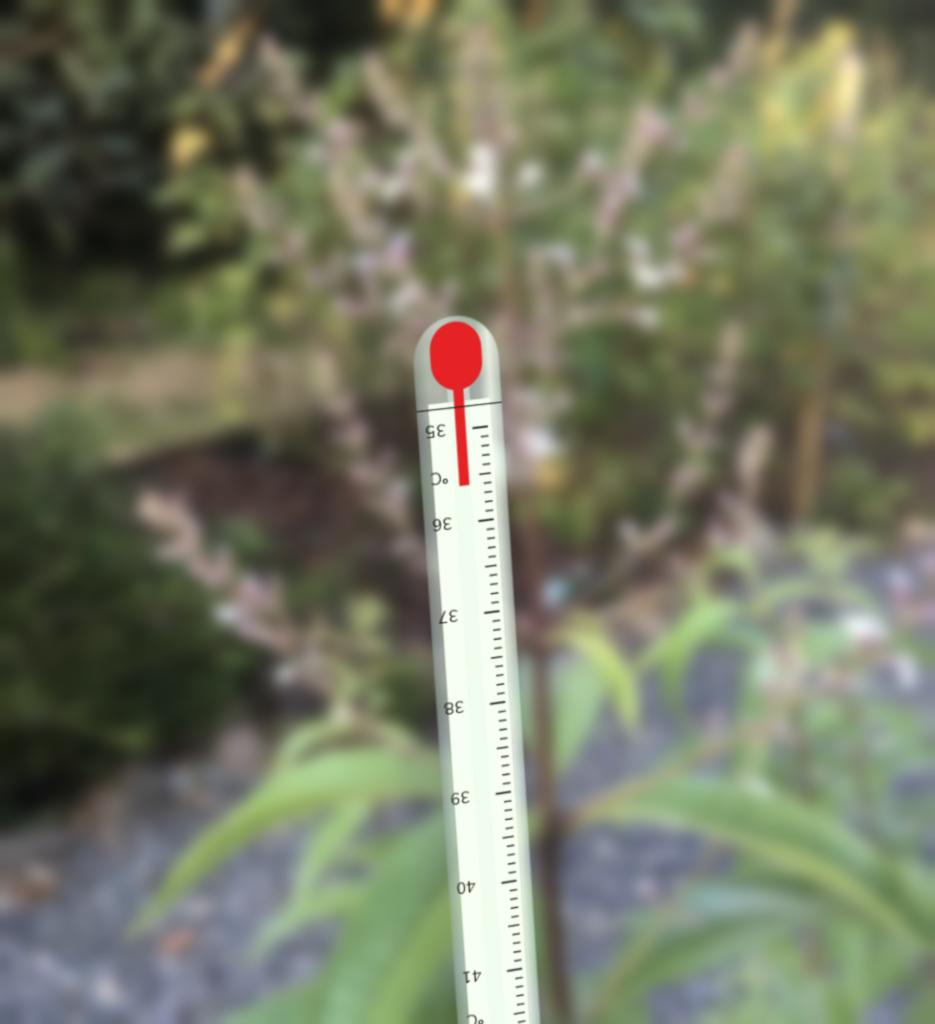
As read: **35.6** °C
